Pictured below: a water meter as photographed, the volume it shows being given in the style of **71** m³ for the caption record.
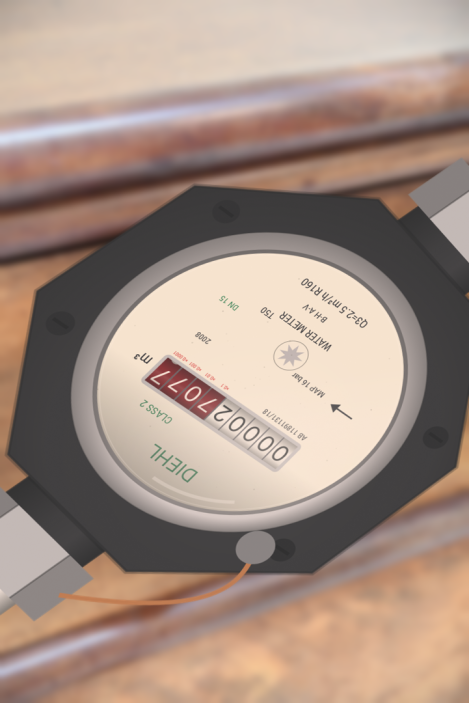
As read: **2.7077** m³
